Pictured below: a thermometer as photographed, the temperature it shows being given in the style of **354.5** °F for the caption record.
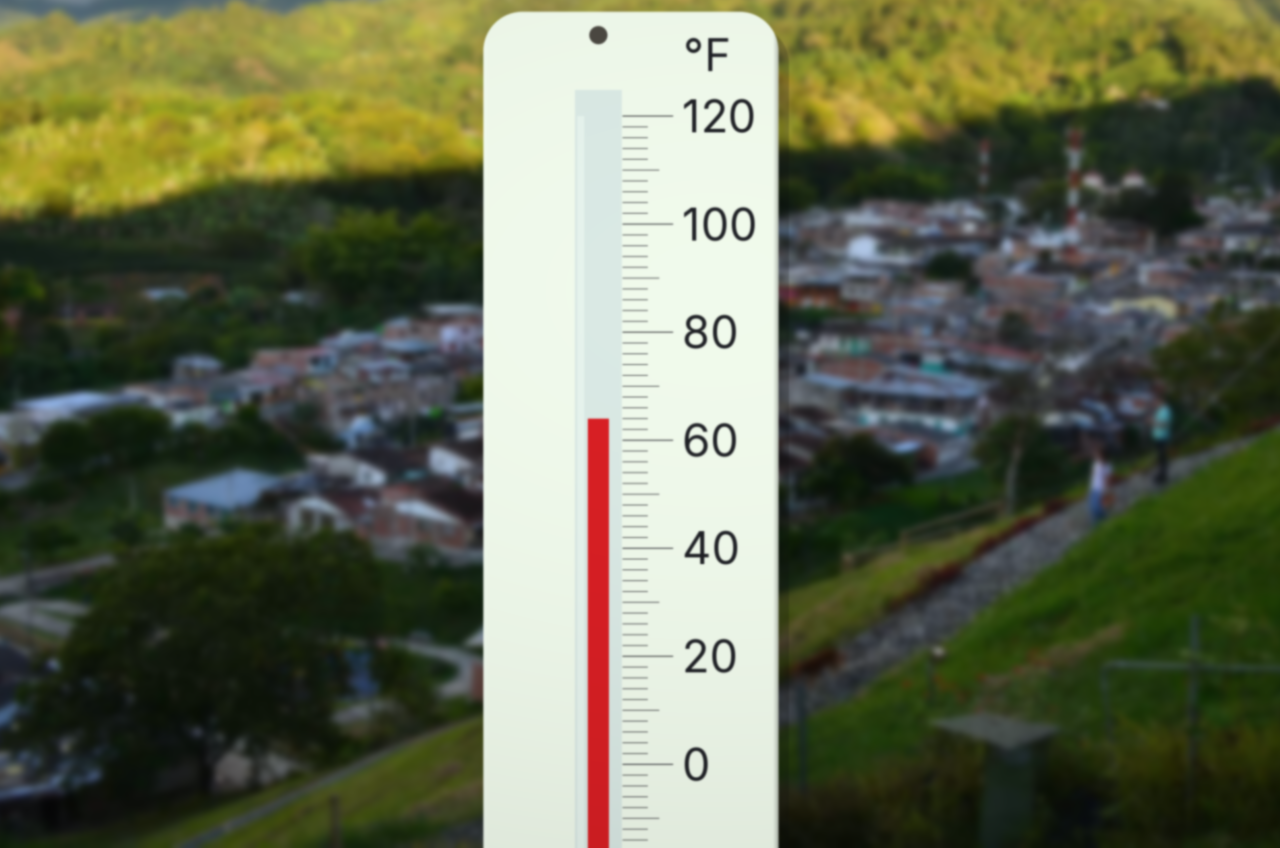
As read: **64** °F
